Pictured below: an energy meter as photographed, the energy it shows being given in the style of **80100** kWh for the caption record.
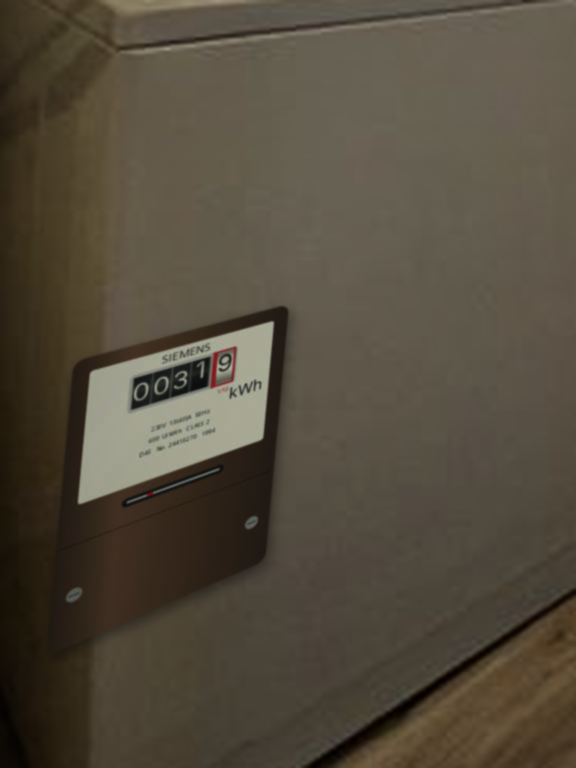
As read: **31.9** kWh
